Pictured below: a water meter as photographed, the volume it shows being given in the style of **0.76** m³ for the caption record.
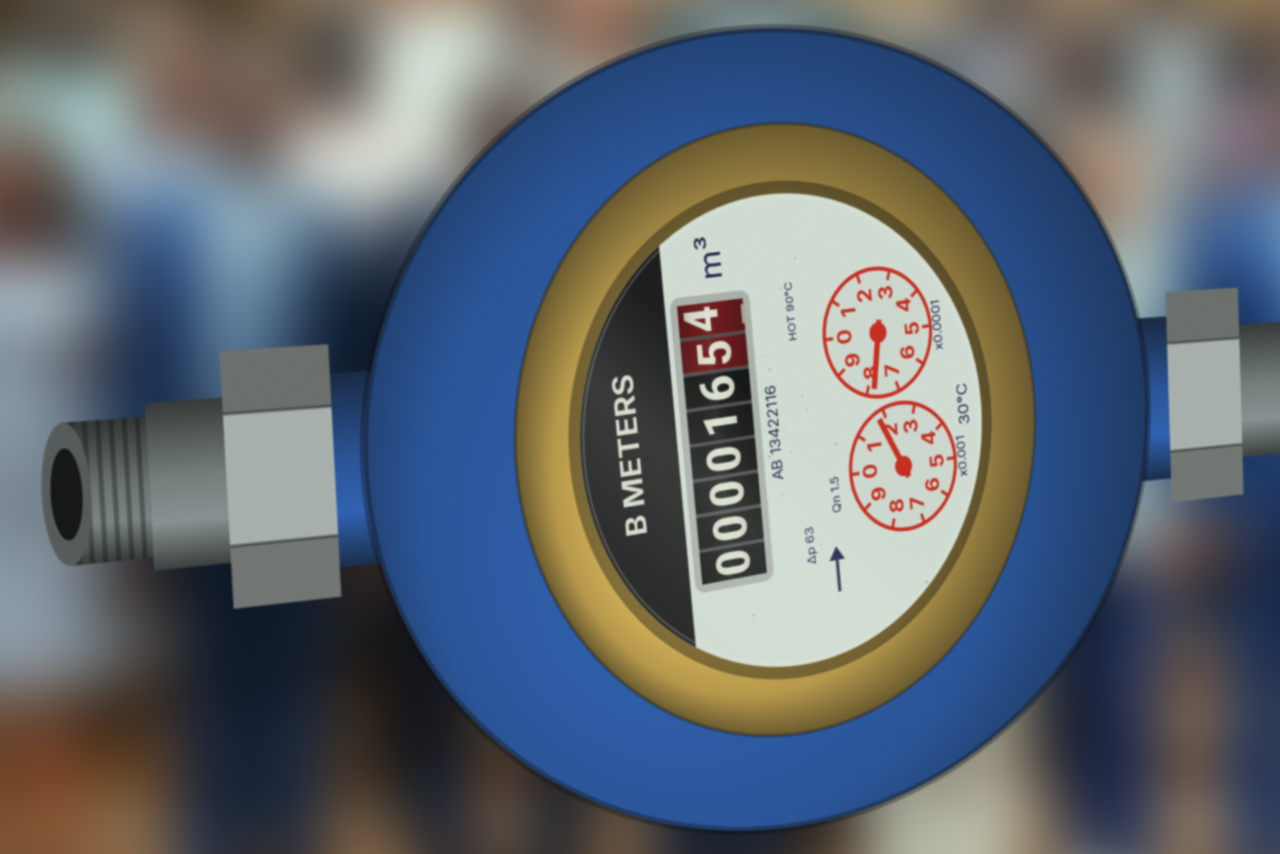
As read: **16.5417** m³
